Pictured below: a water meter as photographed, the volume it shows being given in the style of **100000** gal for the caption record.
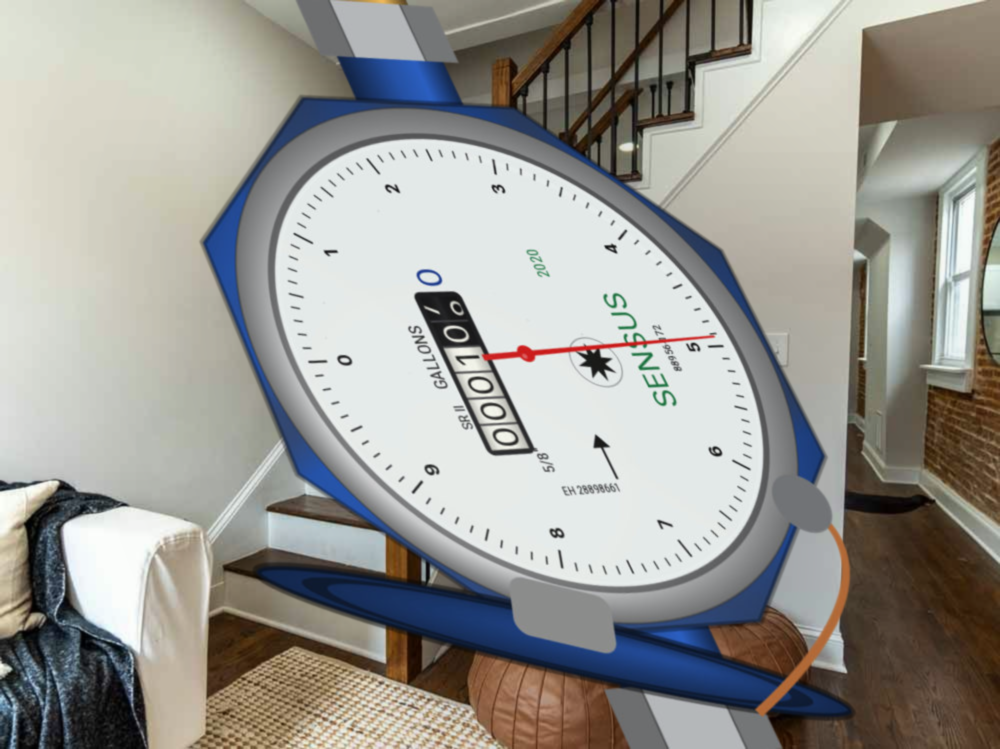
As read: **1074.9** gal
